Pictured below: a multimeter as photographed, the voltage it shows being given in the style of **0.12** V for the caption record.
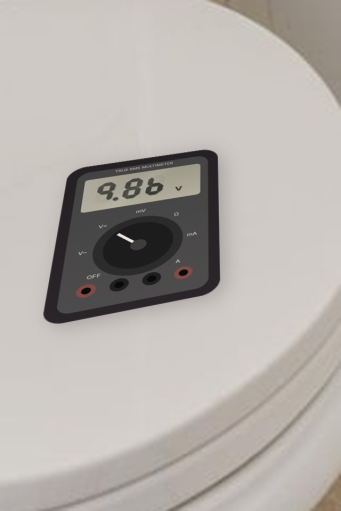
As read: **9.86** V
